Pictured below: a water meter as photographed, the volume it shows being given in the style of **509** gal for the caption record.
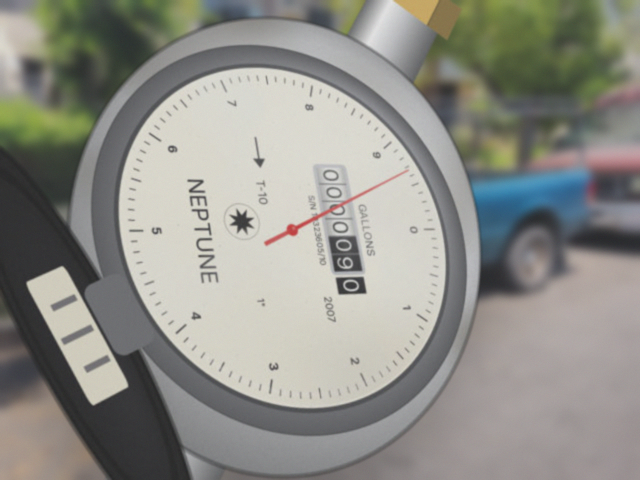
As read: **89.3** gal
